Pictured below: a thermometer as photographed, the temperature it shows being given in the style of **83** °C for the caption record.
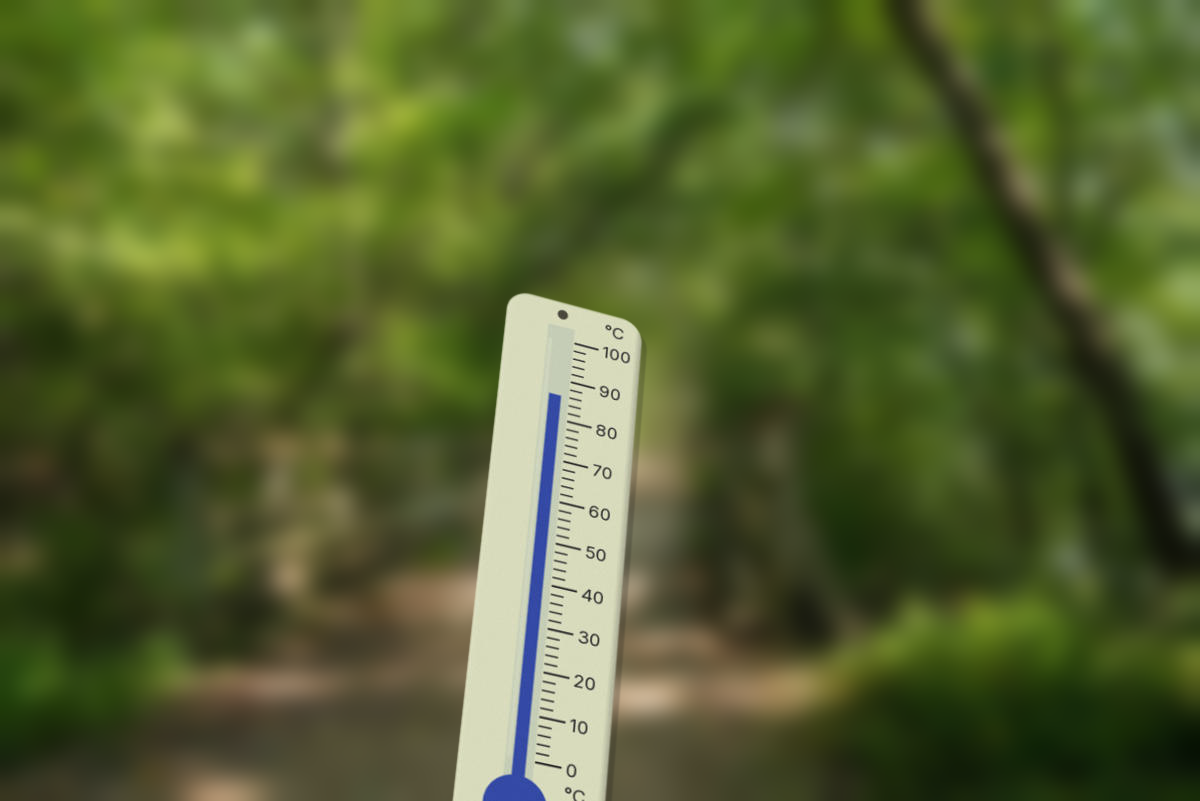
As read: **86** °C
